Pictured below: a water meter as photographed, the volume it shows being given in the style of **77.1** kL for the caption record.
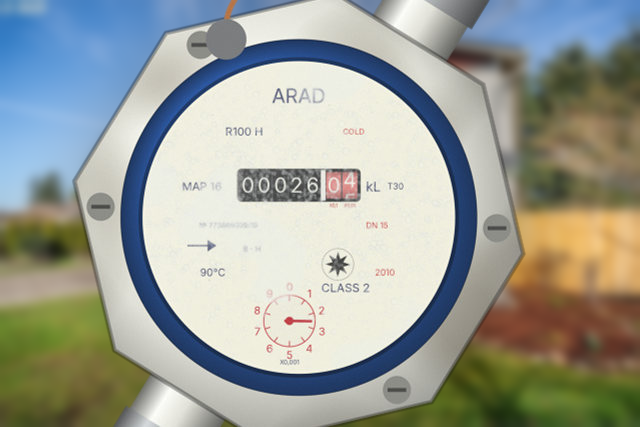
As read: **26.042** kL
